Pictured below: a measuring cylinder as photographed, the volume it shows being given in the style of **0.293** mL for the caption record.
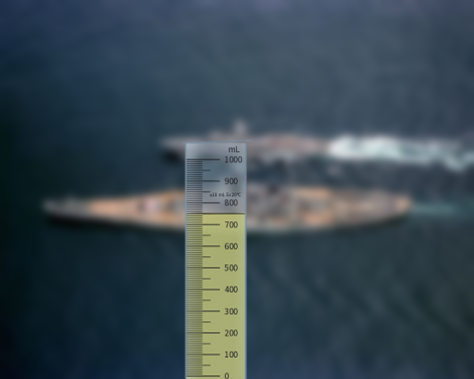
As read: **750** mL
